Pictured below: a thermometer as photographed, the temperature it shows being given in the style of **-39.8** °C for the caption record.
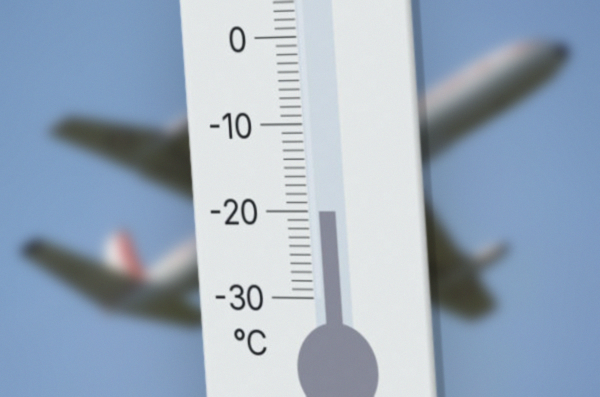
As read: **-20** °C
